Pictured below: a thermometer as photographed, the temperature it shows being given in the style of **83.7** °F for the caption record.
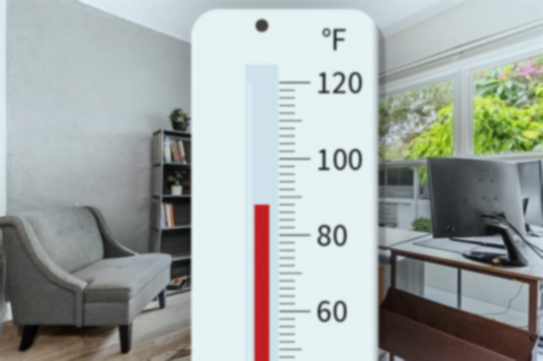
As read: **88** °F
